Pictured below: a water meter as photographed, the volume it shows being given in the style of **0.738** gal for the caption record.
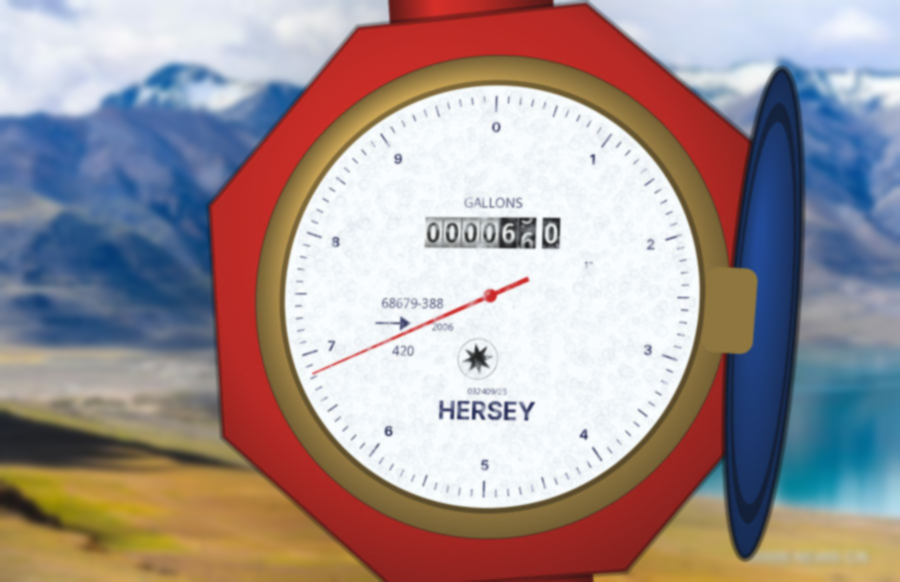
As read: **656.8** gal
